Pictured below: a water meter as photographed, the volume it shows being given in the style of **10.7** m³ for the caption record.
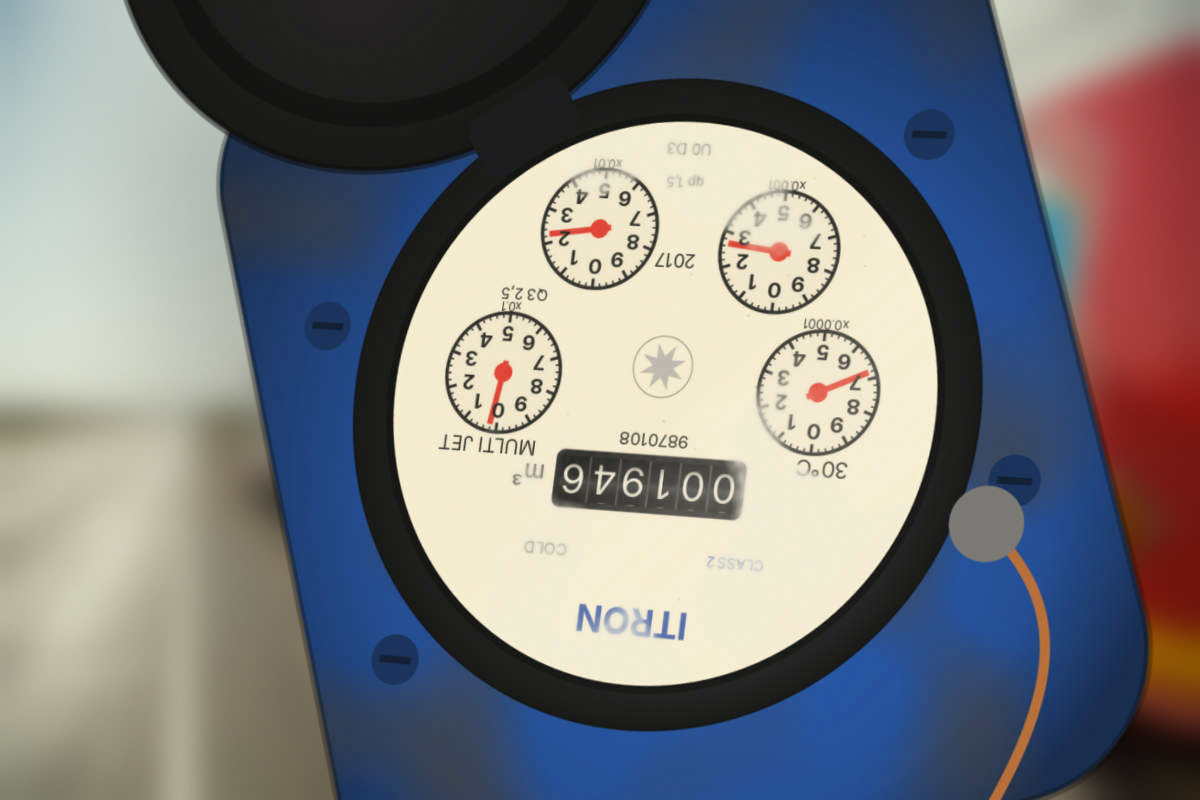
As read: **1946.0226** m³
